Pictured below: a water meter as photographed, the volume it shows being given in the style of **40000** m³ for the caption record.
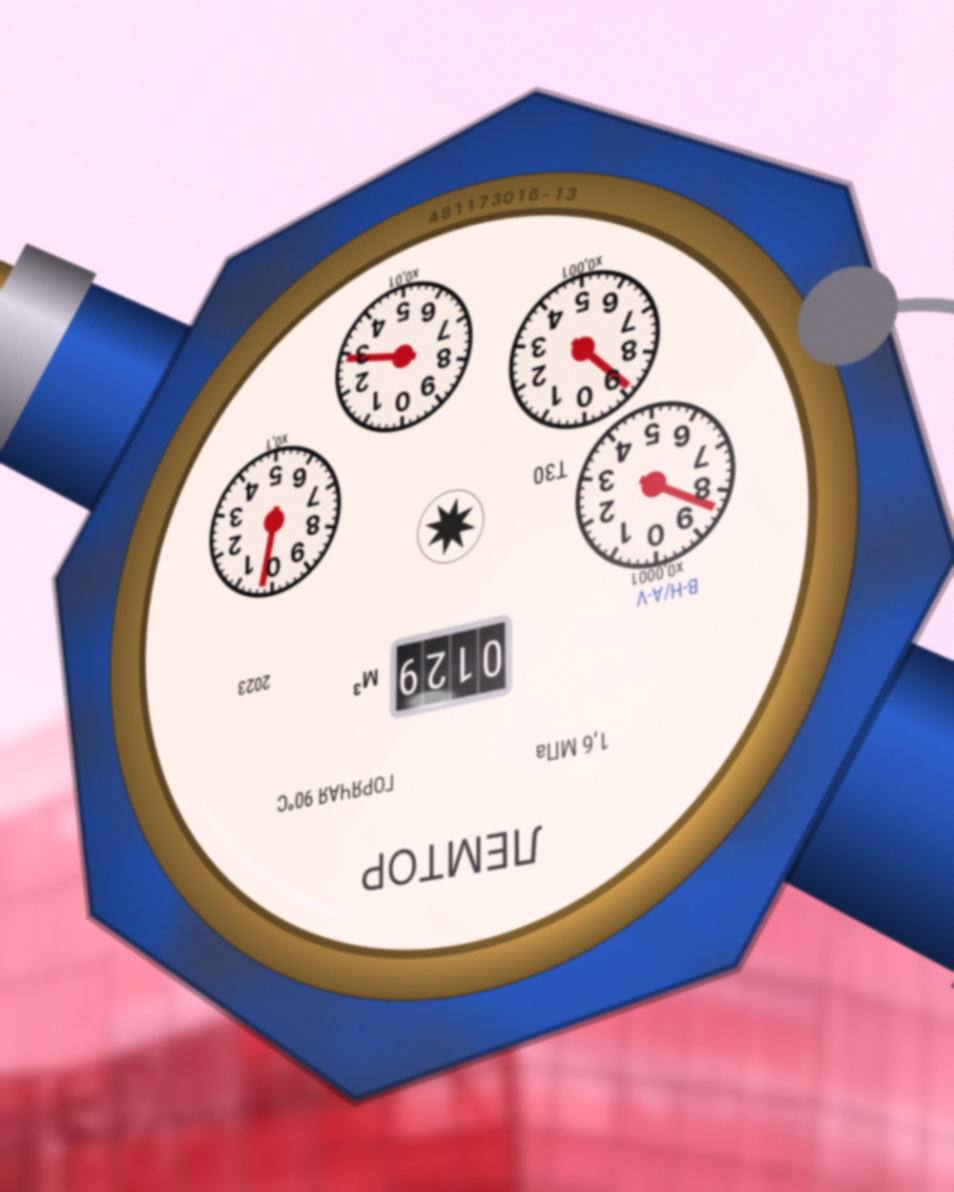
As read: **129.0288** m³
